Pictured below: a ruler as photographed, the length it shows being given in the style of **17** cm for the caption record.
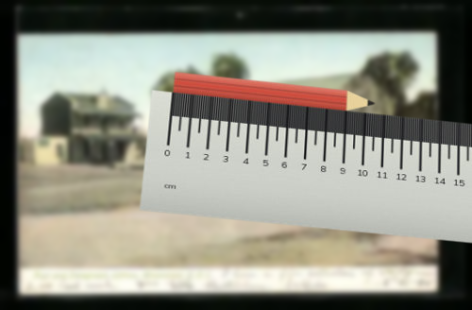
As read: **10.5** cm
